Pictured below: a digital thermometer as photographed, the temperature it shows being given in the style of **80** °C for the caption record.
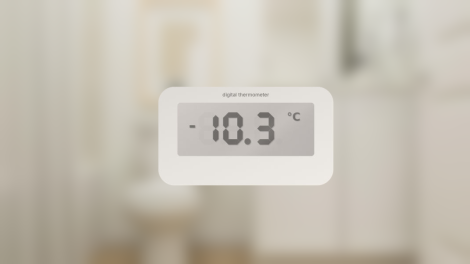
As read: **-10.3** °C
